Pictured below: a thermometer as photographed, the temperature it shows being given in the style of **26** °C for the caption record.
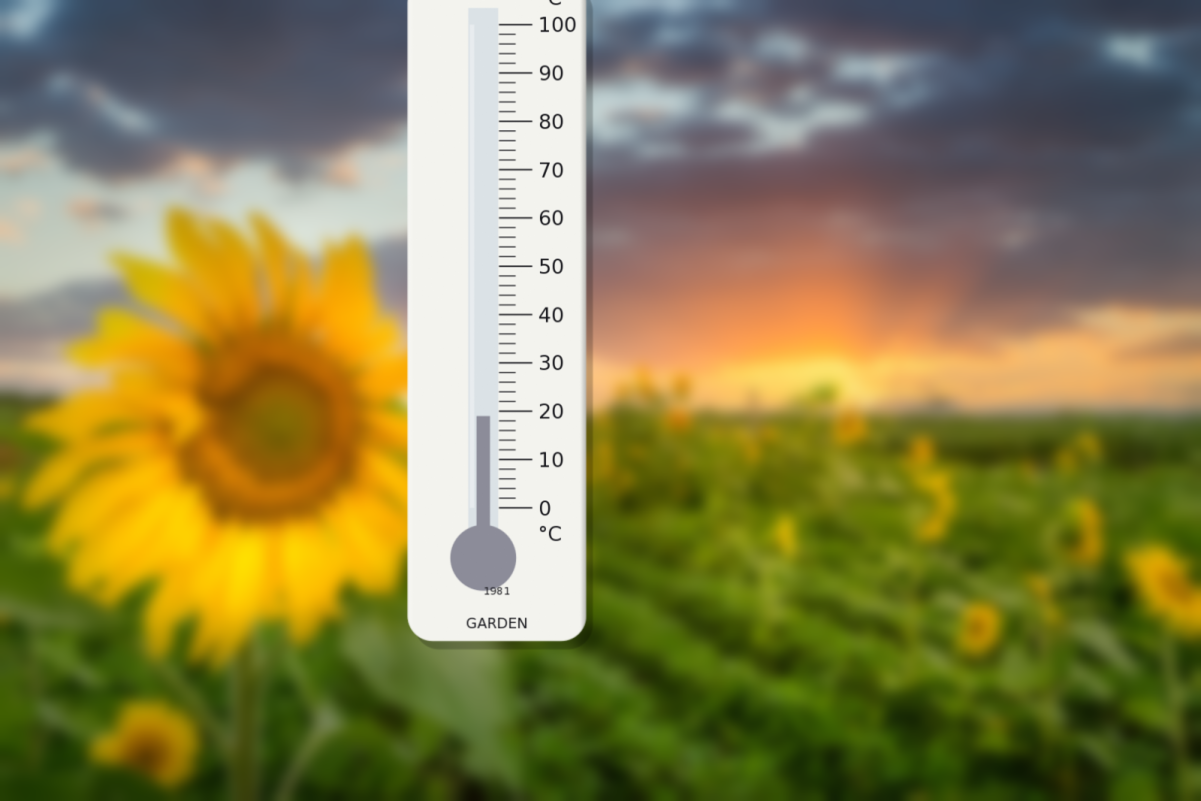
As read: **19** °C
